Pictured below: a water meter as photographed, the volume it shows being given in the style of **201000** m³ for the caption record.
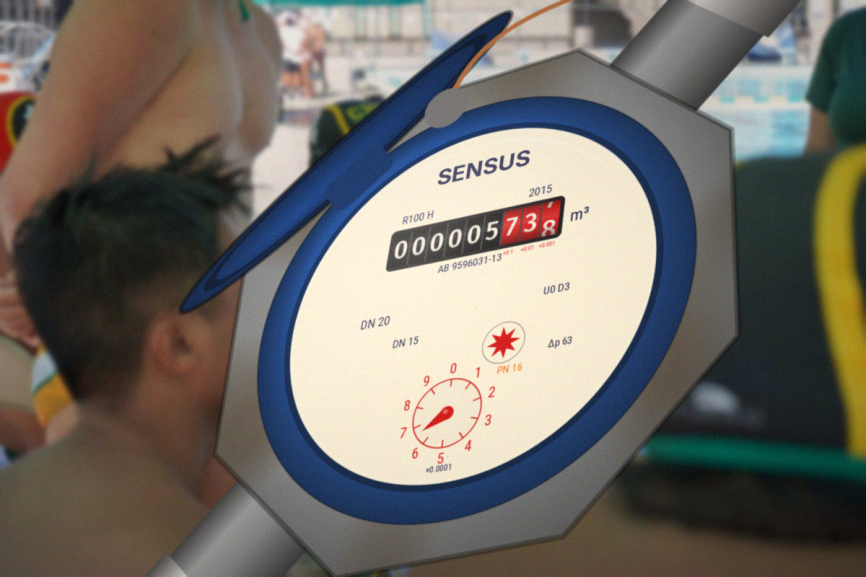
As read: **5.7376** m³
